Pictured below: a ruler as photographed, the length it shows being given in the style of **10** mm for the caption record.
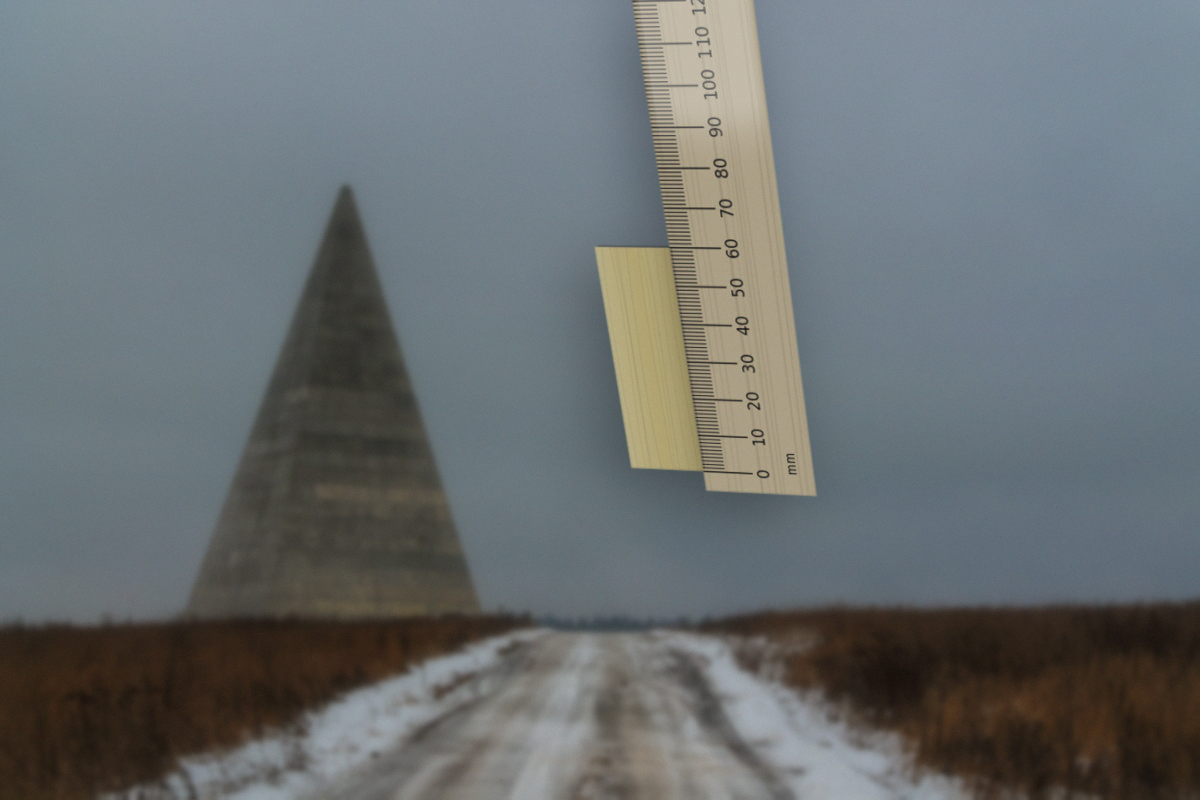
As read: **60** mm
